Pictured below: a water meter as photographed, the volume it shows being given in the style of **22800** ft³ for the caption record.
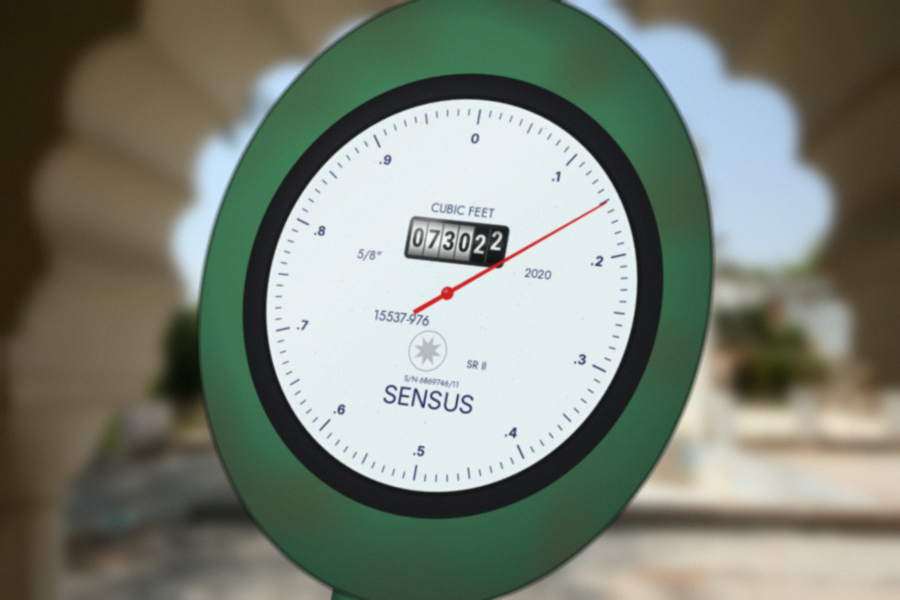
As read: **73022.15** ft³
